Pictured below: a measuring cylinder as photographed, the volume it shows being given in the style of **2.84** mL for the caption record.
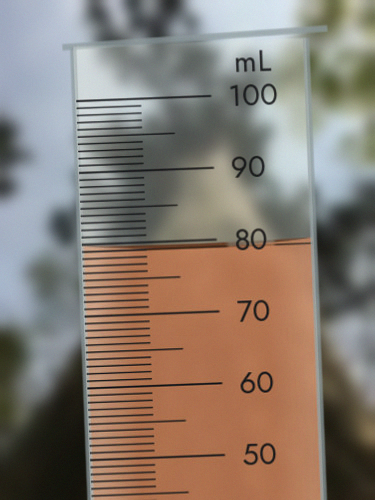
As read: **79** mL
